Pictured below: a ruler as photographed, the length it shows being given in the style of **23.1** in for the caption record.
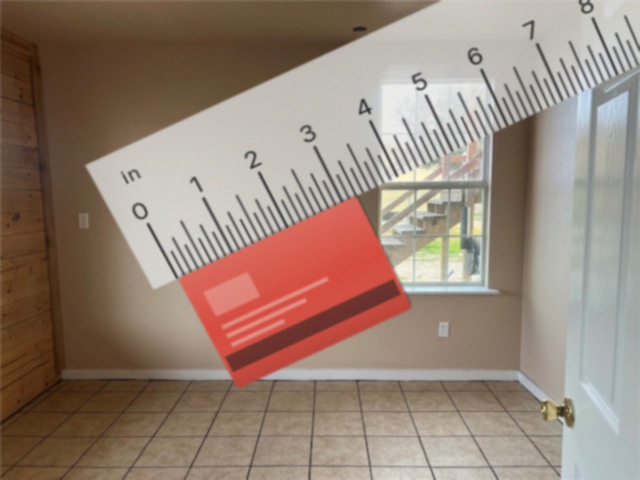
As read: **3.25** in
